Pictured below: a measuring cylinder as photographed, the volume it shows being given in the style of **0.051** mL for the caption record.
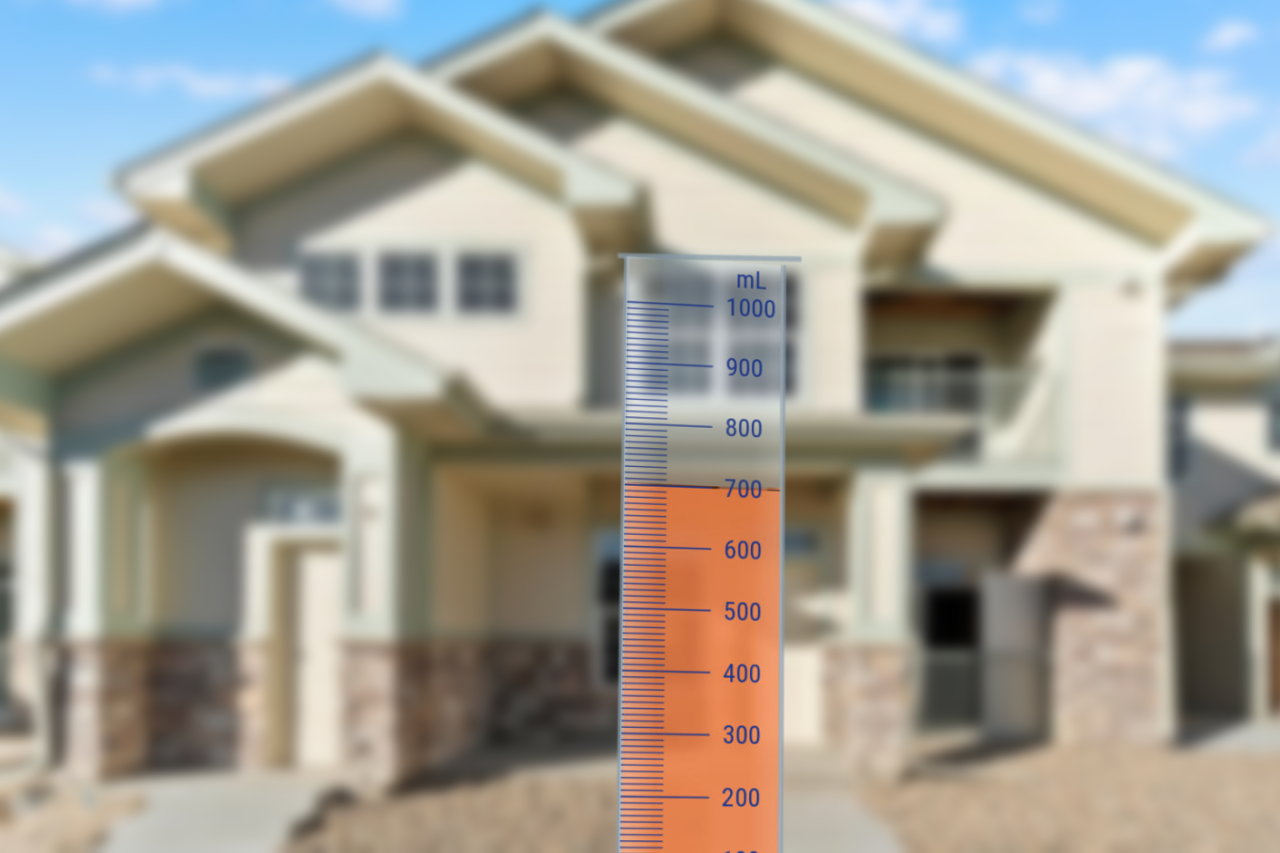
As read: **700** mL
